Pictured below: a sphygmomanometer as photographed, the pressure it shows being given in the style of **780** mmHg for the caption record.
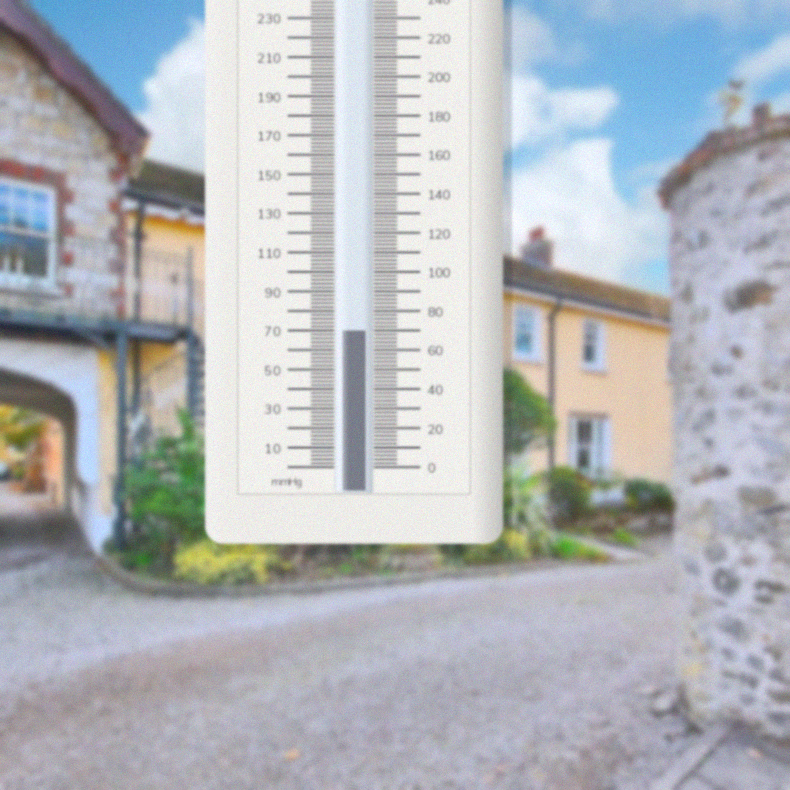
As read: **70** mmHg
